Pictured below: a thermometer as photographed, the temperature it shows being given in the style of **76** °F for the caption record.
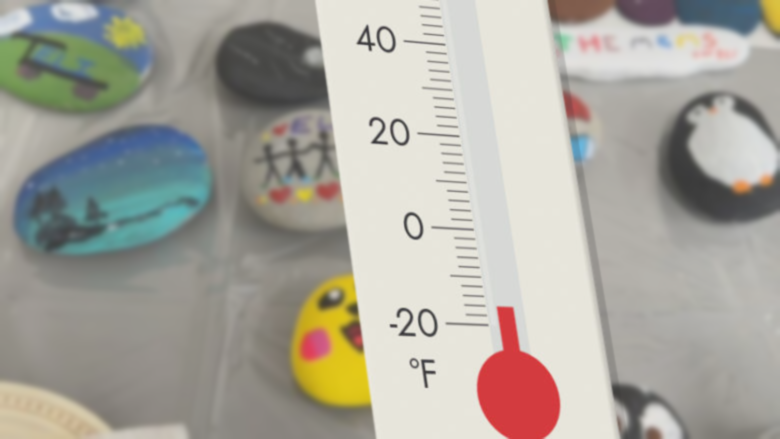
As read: **-16** °F
